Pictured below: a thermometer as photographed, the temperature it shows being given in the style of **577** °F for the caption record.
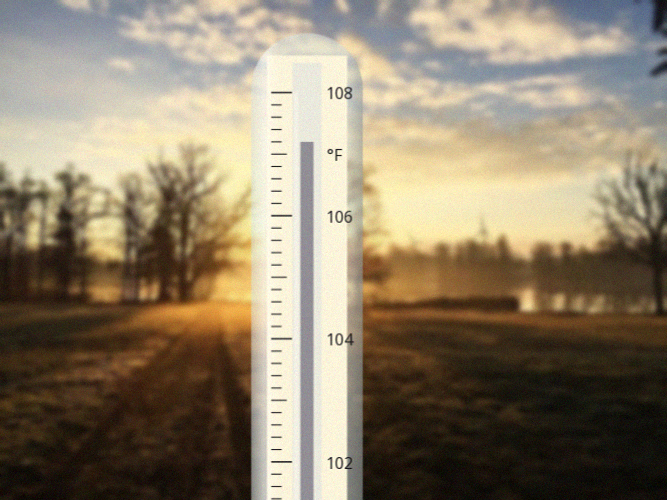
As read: **107.2** °F
